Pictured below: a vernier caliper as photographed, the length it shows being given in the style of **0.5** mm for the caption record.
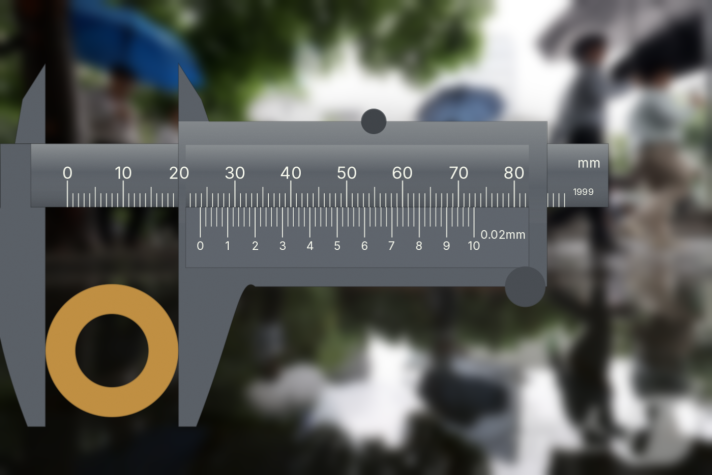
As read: **23.8** mm
